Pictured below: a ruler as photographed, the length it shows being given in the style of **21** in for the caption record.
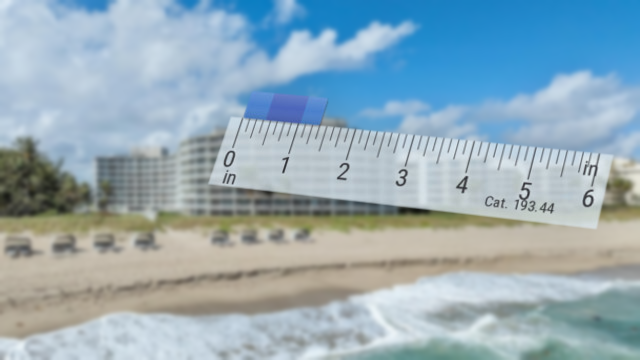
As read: **1.375** in
